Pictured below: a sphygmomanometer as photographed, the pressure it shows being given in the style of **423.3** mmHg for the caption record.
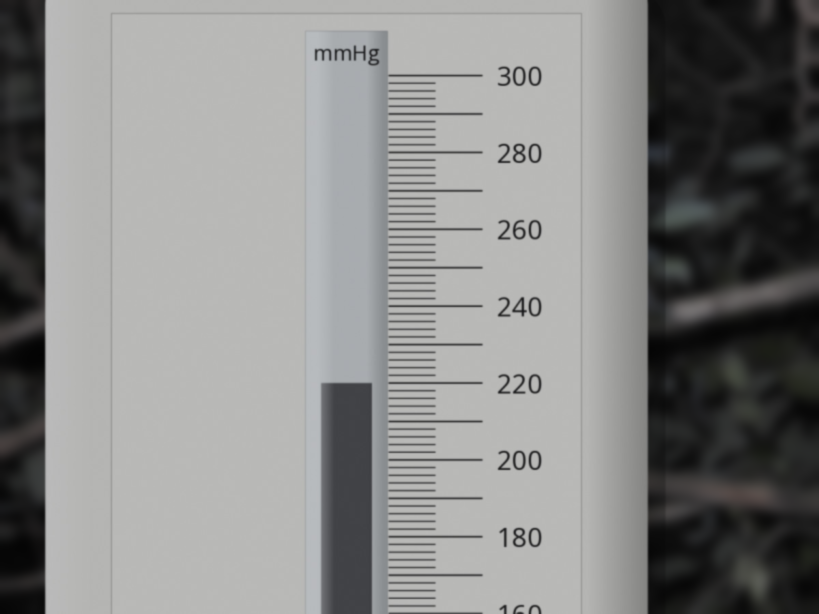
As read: **220** mmHg
